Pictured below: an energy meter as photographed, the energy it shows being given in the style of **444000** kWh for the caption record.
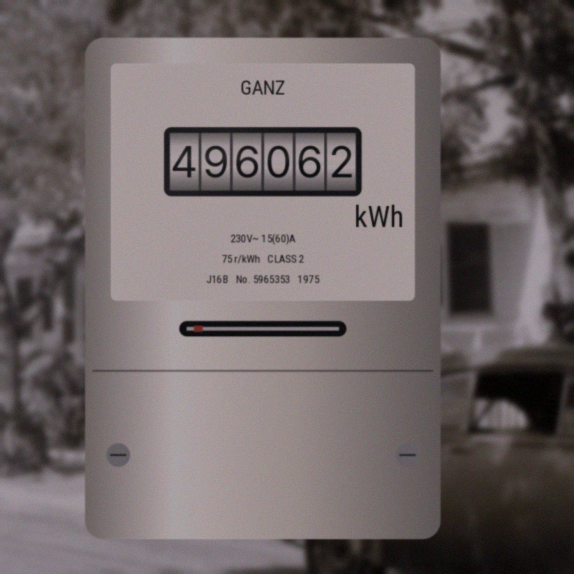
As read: **496062** kWh
